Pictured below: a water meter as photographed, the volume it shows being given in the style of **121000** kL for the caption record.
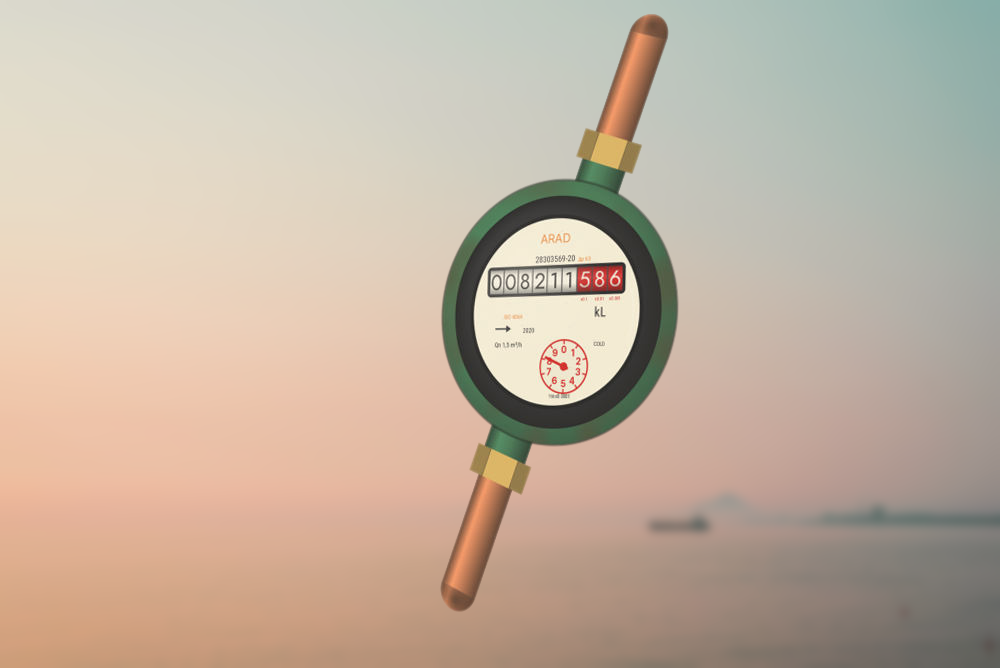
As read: **8211.5868** kL
